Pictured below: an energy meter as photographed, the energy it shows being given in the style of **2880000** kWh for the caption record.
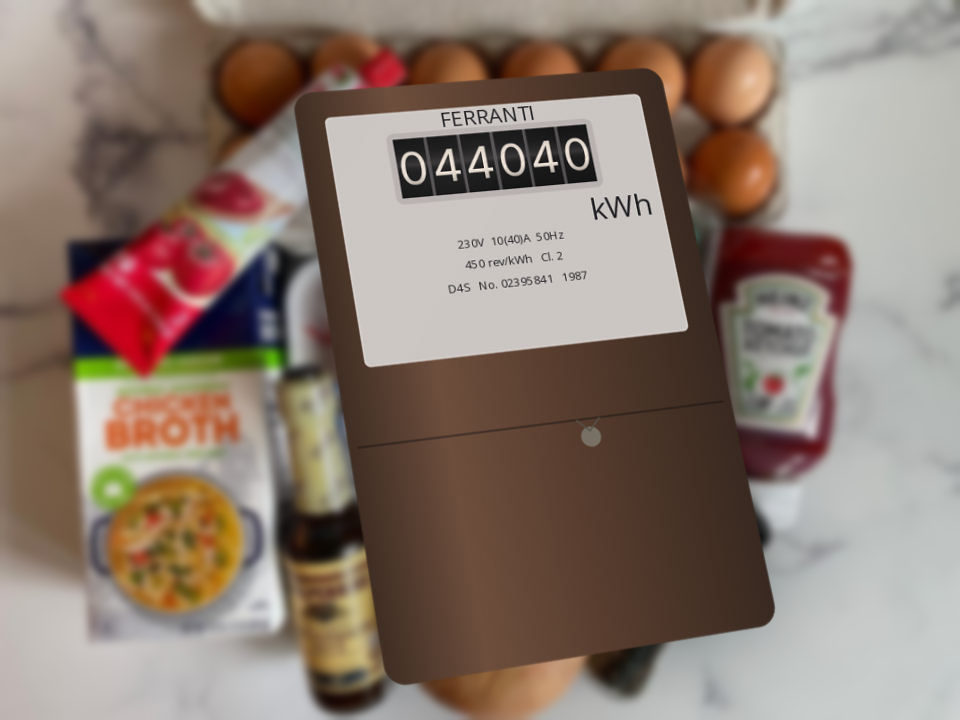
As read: **44040** kWh
